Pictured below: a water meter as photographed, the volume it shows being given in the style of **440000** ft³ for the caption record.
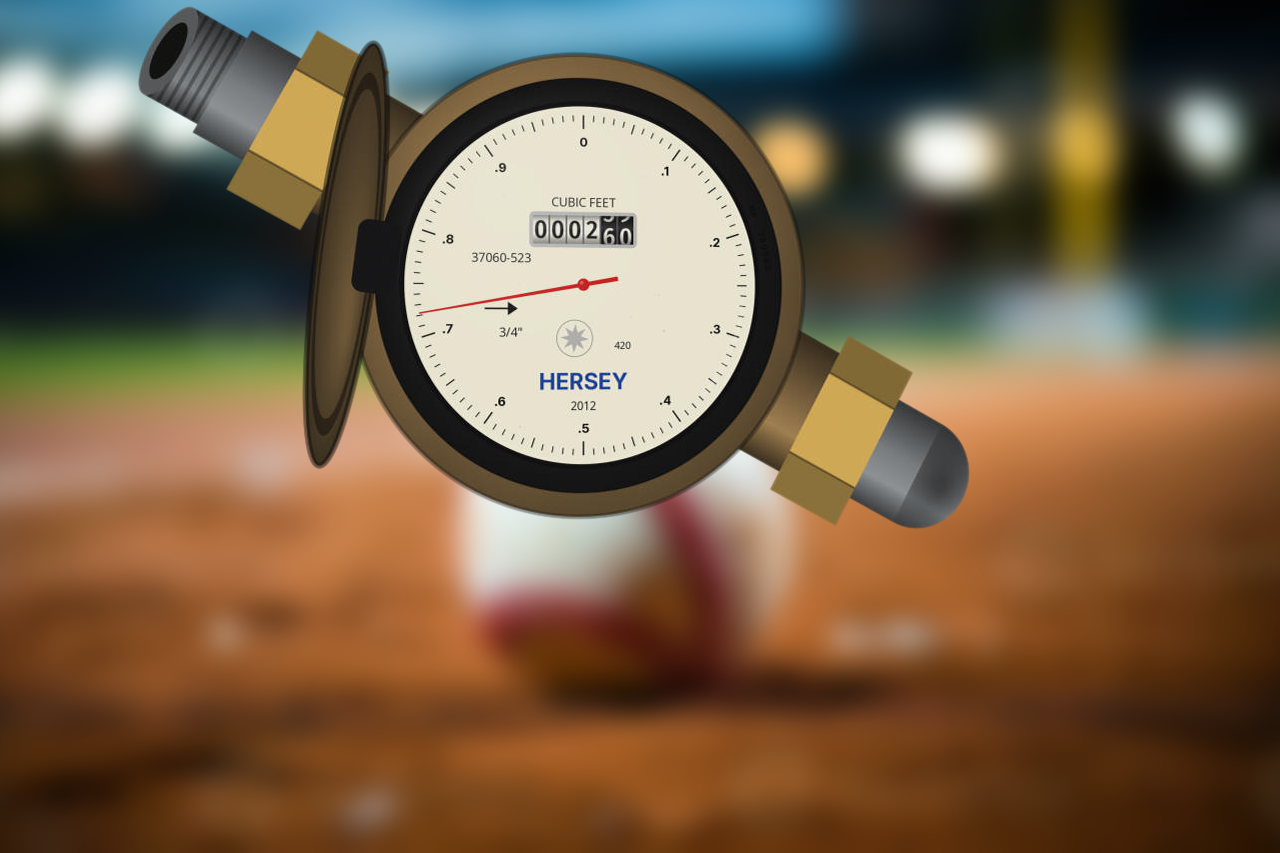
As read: **259.72** ft³
